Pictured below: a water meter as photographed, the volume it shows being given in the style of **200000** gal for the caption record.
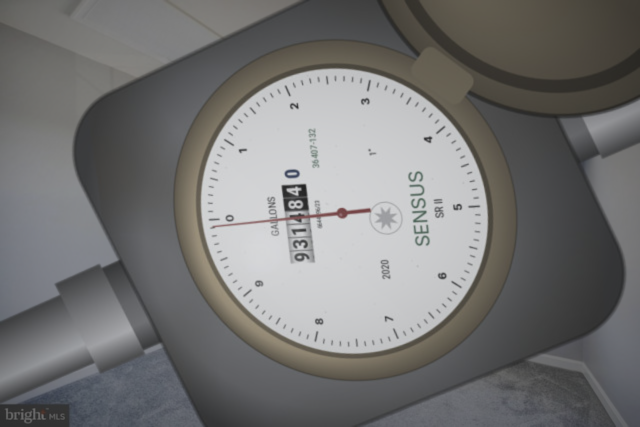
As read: **9314839.9** gal
